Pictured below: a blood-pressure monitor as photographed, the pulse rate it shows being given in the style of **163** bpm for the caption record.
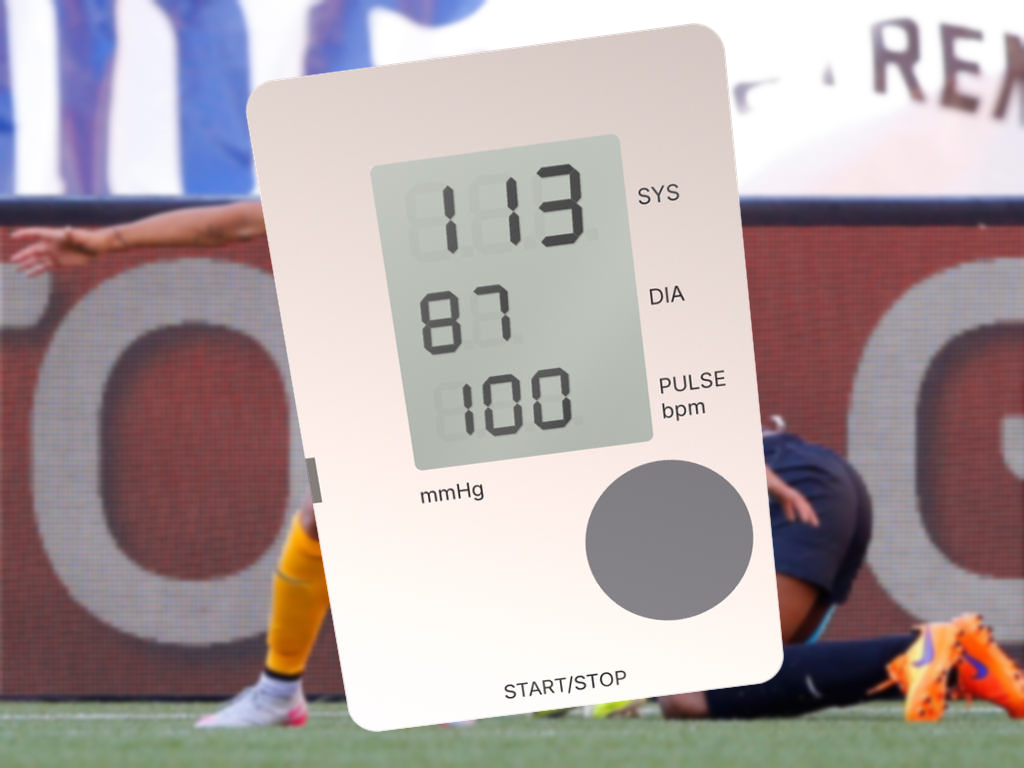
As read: **100** bpm
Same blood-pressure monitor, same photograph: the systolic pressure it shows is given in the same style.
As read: **113** mmHg
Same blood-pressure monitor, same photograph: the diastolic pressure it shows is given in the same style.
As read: **87** mmHg
